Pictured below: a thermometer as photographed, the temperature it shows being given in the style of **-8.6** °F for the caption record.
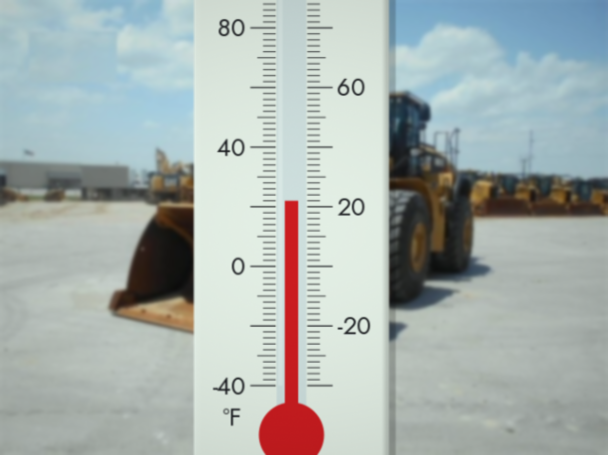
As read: **22** °F
